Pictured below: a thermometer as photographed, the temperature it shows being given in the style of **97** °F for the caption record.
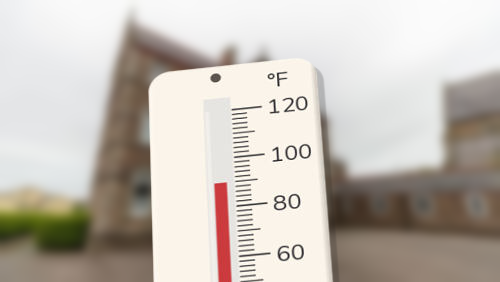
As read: **90** °F
